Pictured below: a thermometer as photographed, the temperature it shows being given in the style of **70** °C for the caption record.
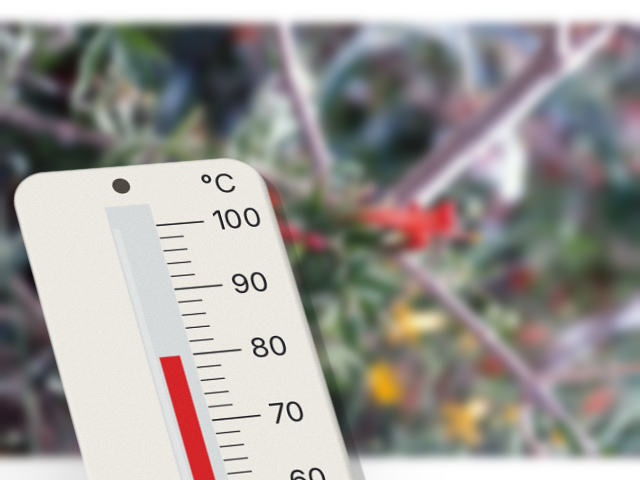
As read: **80** °C
